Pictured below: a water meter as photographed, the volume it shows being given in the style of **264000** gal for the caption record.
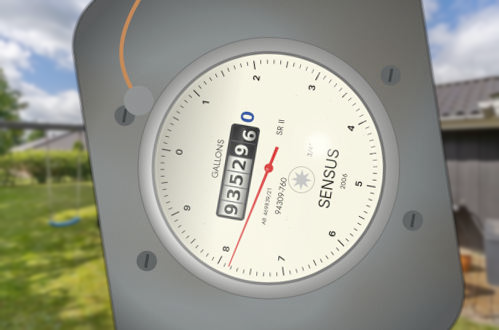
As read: **9352957.8** gal
